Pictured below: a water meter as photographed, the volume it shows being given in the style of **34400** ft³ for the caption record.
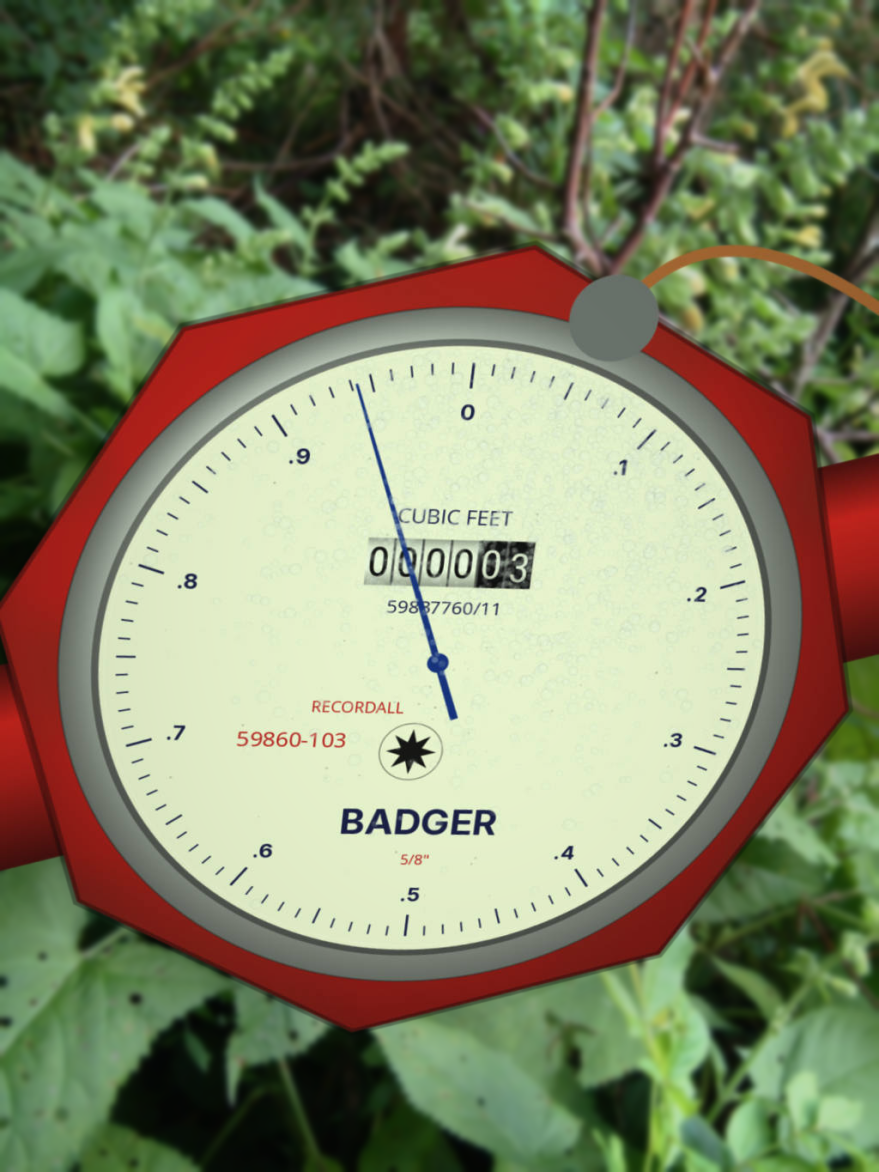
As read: **2.94** ft³
